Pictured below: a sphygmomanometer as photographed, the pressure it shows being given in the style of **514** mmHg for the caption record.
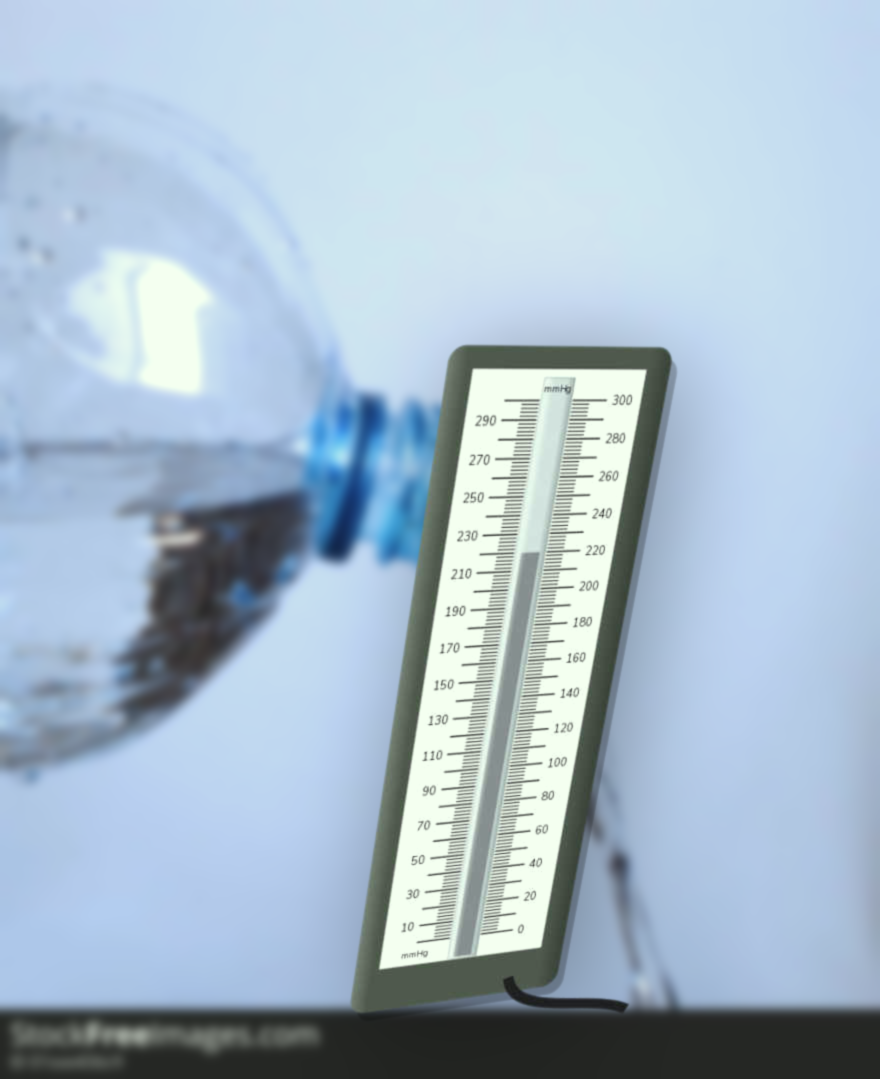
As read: **220** mmHg
